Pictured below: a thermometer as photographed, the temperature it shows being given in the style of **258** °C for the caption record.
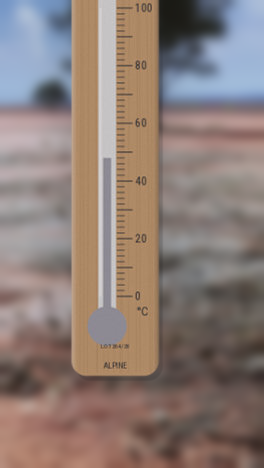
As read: **48** °C
